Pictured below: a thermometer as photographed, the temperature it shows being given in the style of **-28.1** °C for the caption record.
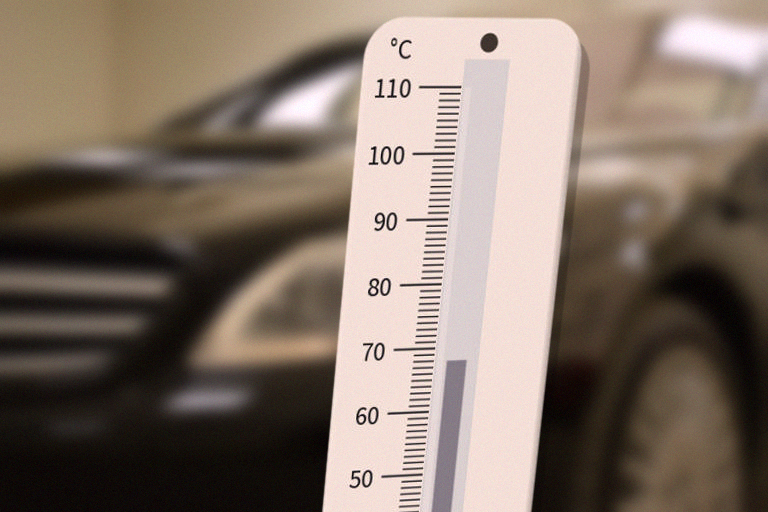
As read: **68** °C
